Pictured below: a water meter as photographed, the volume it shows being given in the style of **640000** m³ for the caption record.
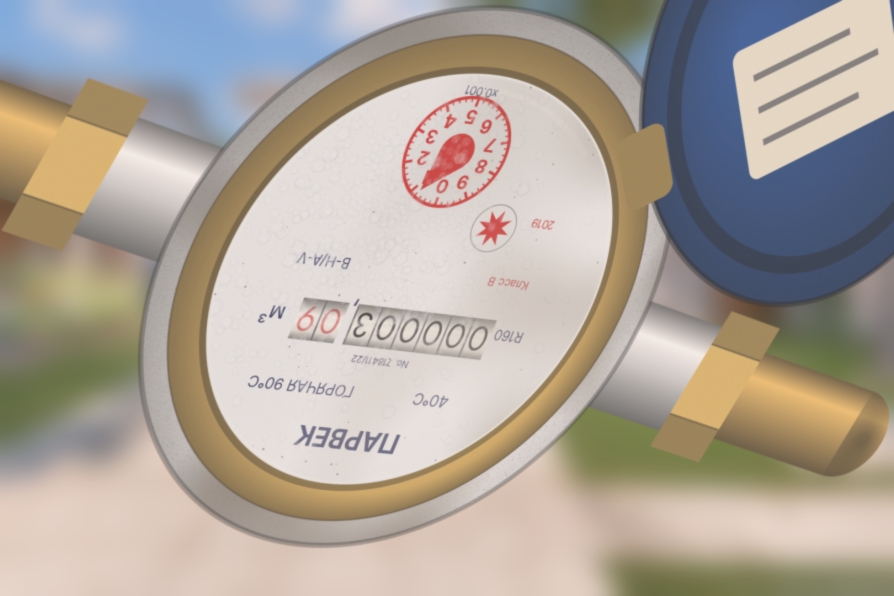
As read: **3.090** m³
